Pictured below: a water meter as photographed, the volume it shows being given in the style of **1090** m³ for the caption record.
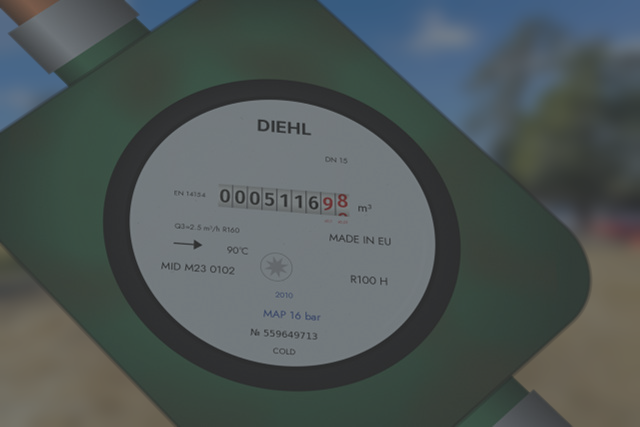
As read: **5116.98** m³
